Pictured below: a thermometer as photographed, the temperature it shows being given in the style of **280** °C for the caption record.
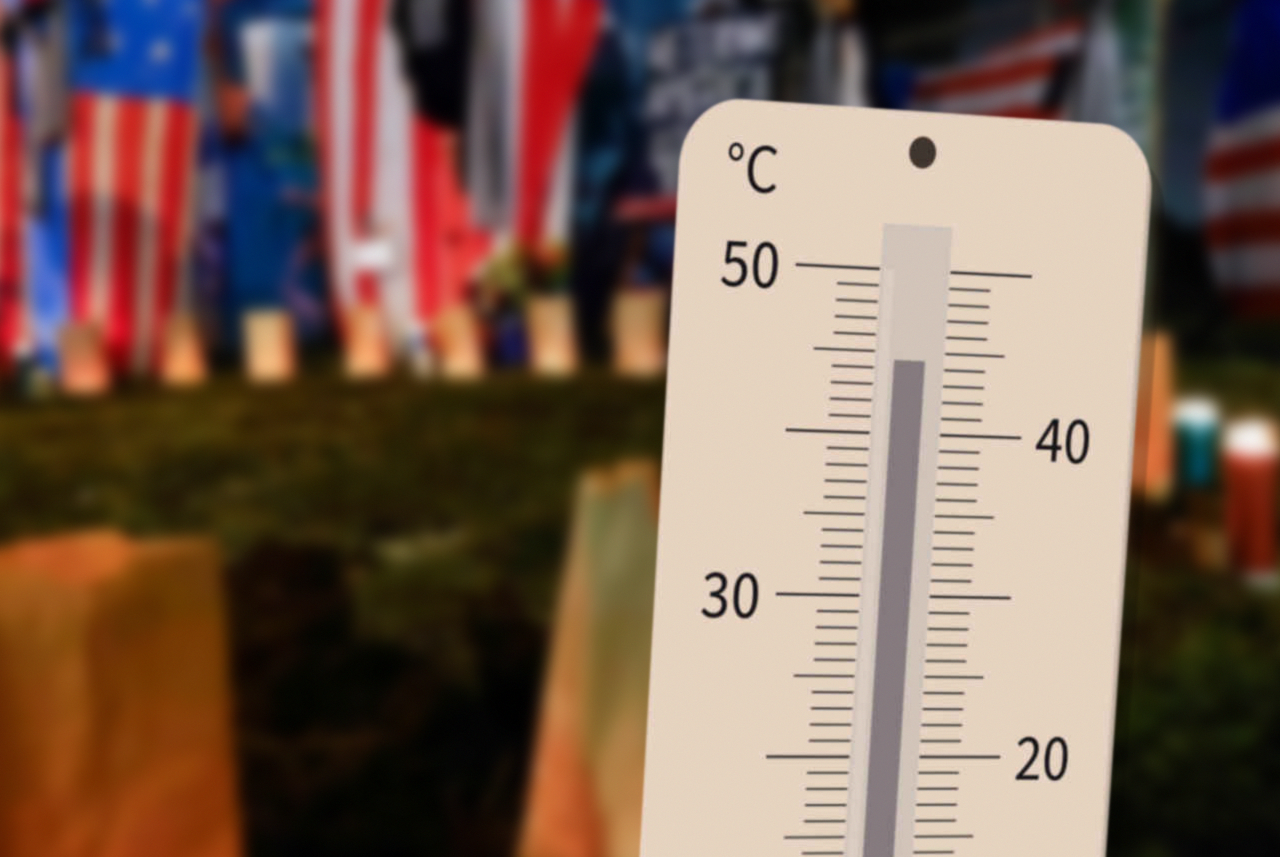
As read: **44.5** °C
